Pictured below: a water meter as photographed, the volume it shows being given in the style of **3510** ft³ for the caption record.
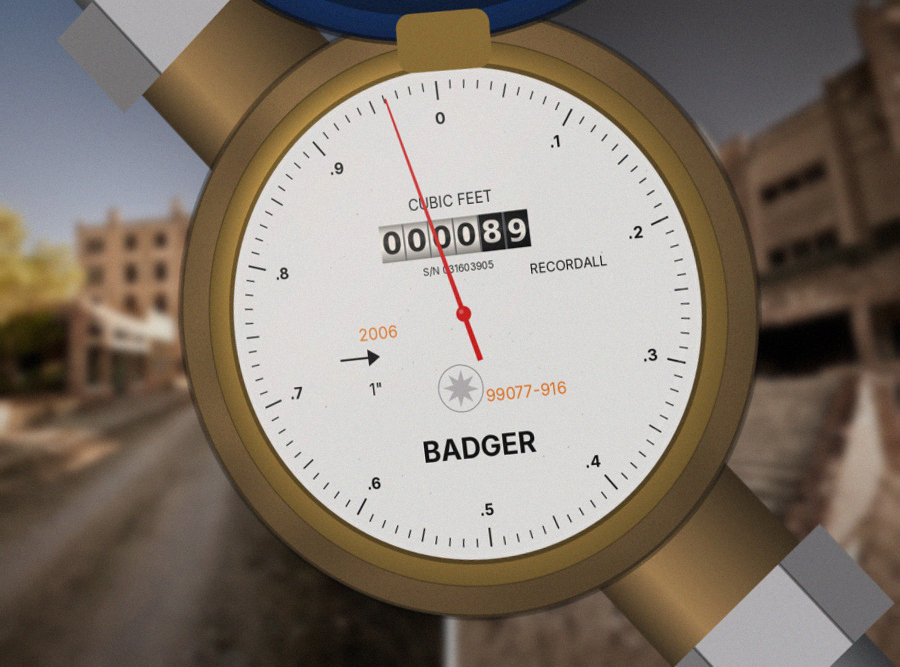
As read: **88.96** ft³
